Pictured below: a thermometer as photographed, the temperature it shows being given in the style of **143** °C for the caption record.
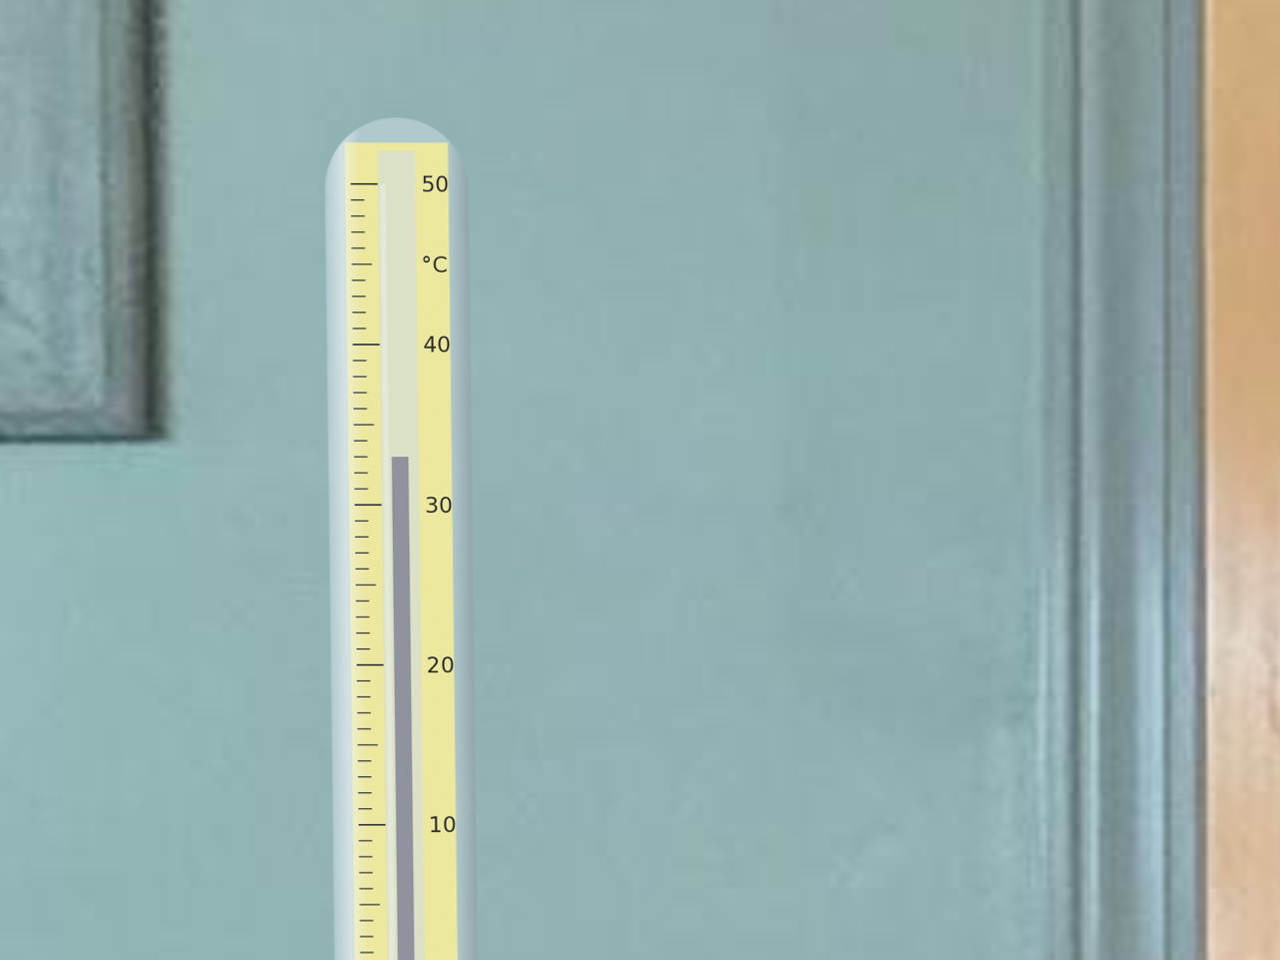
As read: **33** °C
